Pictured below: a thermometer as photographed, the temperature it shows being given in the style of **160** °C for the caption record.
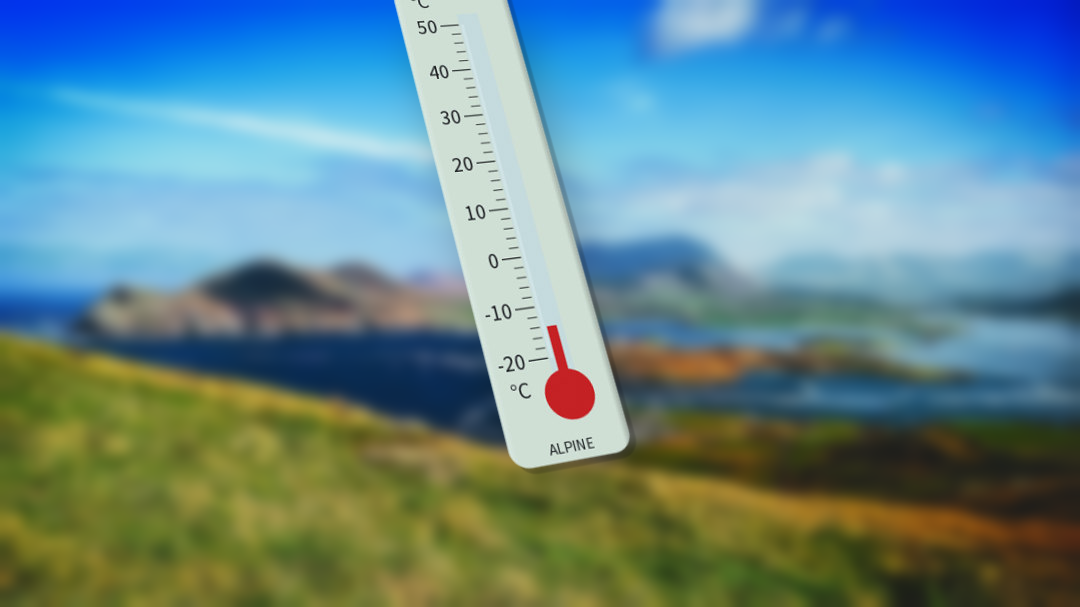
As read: **-14** °C
